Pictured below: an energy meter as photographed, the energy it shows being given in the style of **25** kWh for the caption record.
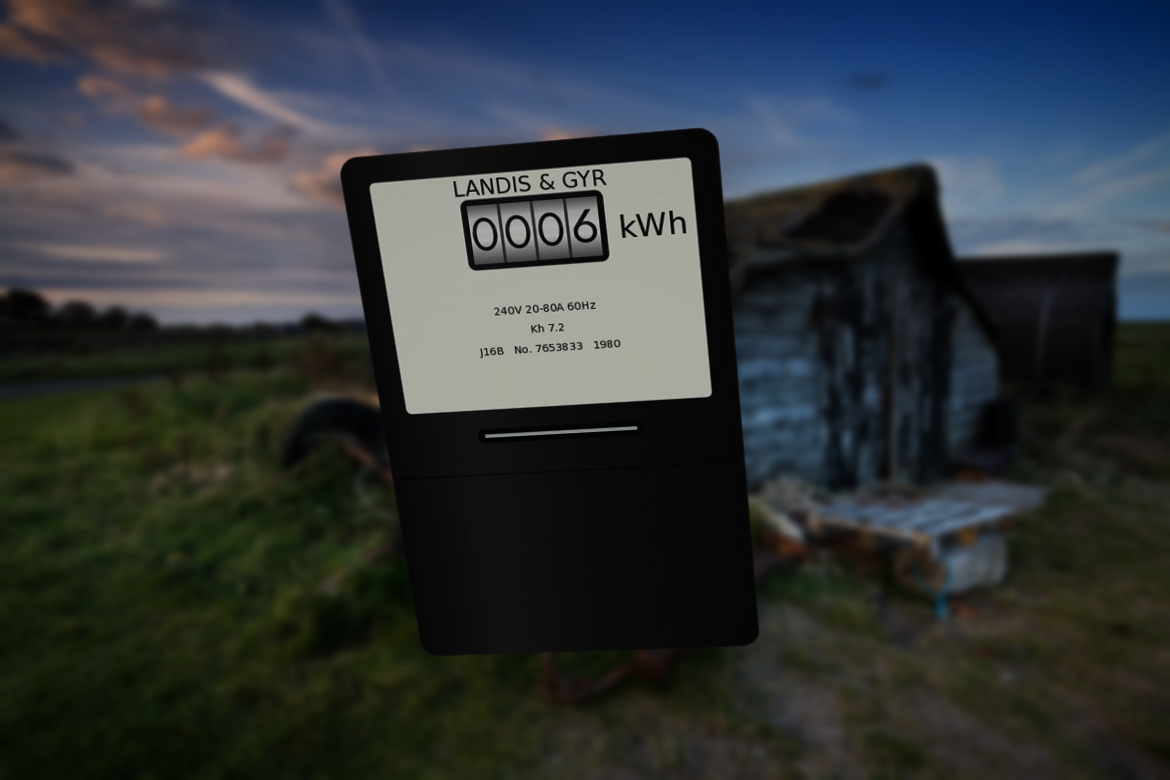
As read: **6** kWh
